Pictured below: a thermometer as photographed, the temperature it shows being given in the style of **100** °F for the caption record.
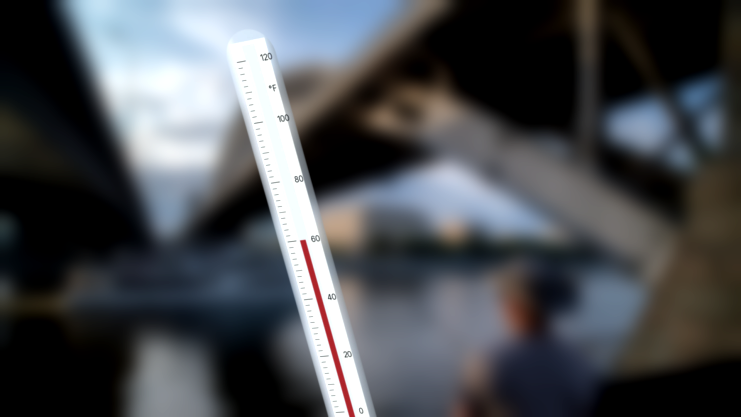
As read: **60** °F
